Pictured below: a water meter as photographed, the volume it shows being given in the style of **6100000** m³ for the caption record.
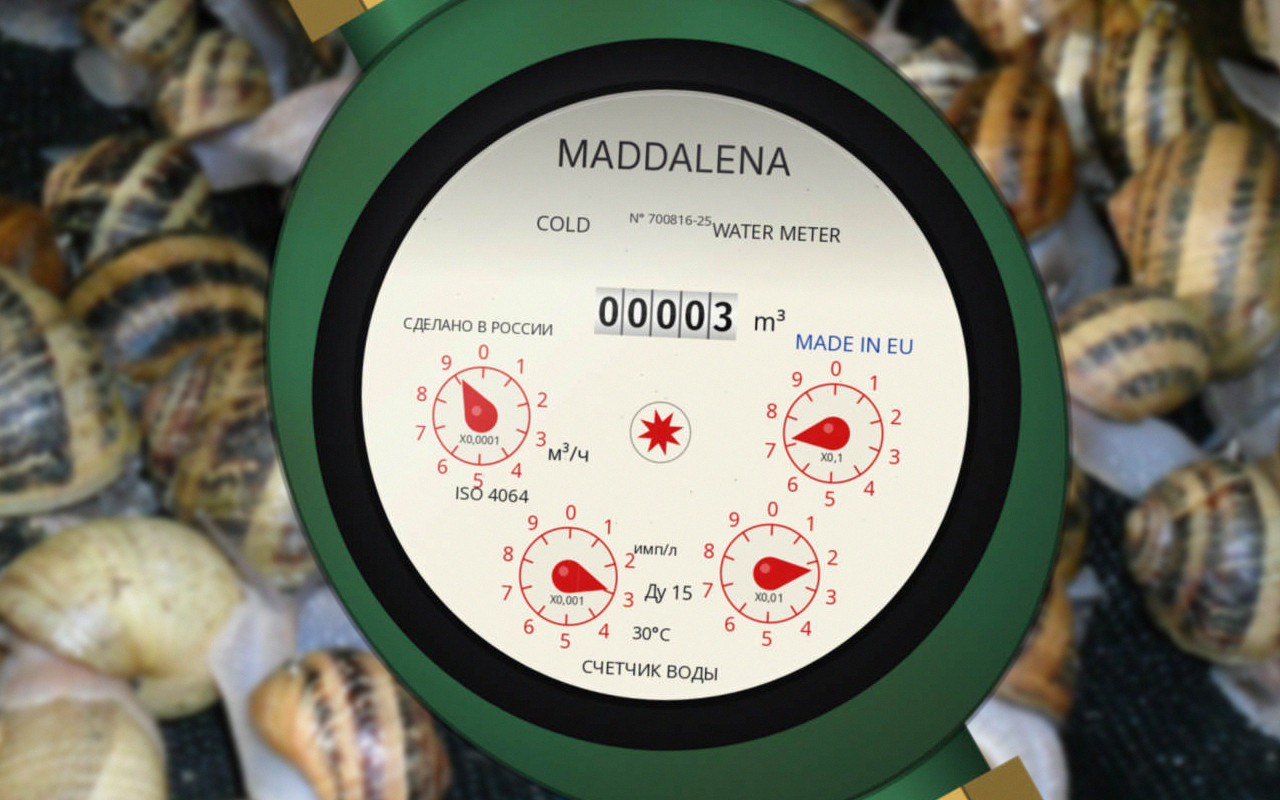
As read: **3.7229** m³
